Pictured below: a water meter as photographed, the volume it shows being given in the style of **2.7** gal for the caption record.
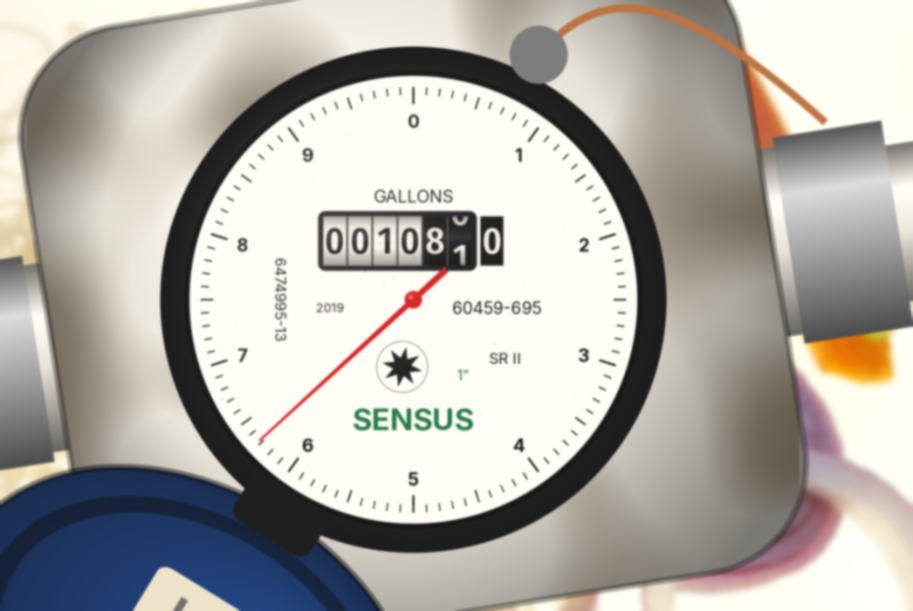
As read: **10806.3** gal
